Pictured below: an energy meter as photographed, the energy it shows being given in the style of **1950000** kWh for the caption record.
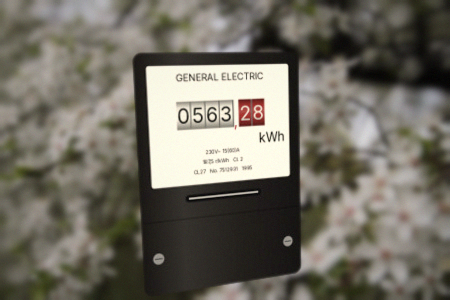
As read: **563.28** kWh
